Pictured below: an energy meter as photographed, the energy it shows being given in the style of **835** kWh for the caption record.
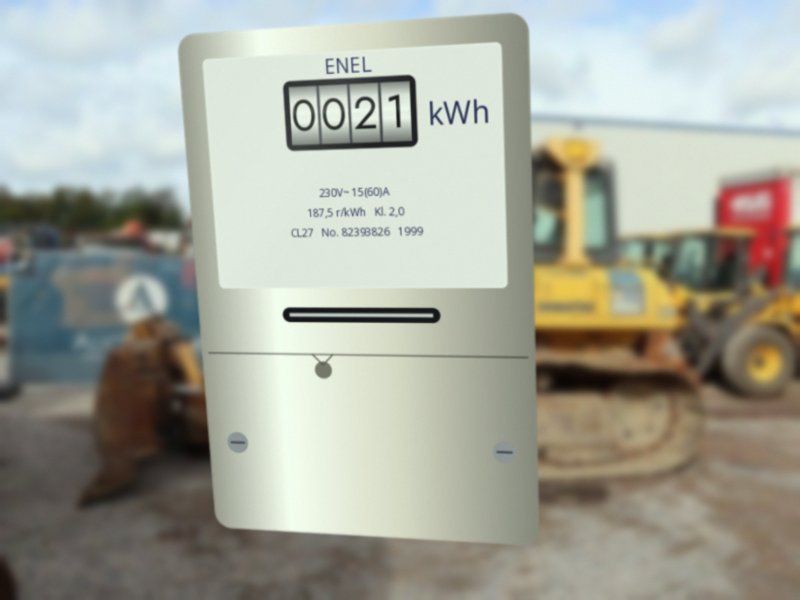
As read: **21** kWh
